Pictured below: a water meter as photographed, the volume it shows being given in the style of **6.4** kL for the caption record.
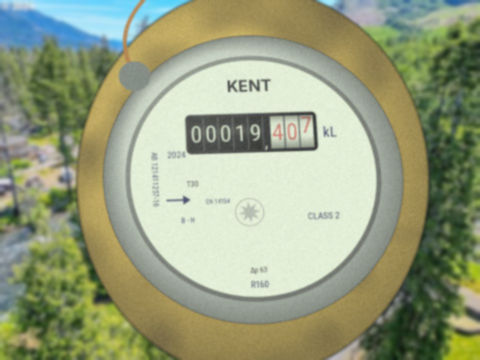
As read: **19.407** kL
